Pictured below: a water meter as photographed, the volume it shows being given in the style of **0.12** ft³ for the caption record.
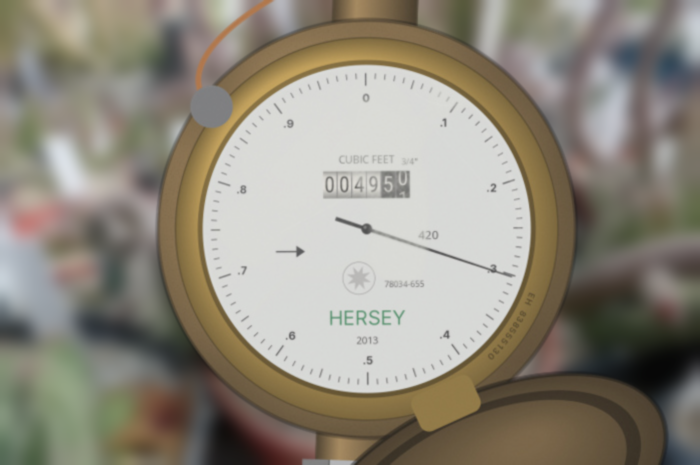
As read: **4950.30** ft³
